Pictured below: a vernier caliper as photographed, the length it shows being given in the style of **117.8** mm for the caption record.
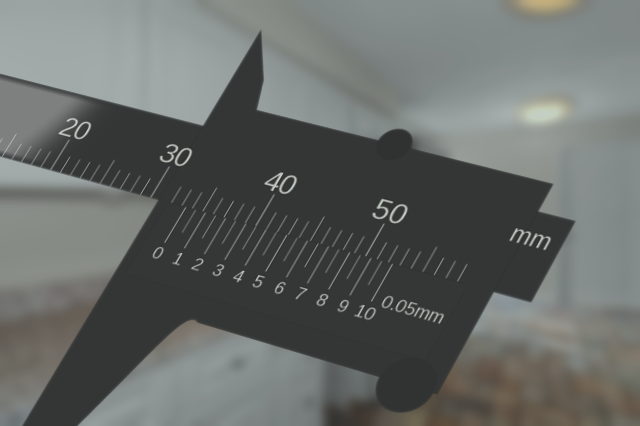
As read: **33.4** mm
